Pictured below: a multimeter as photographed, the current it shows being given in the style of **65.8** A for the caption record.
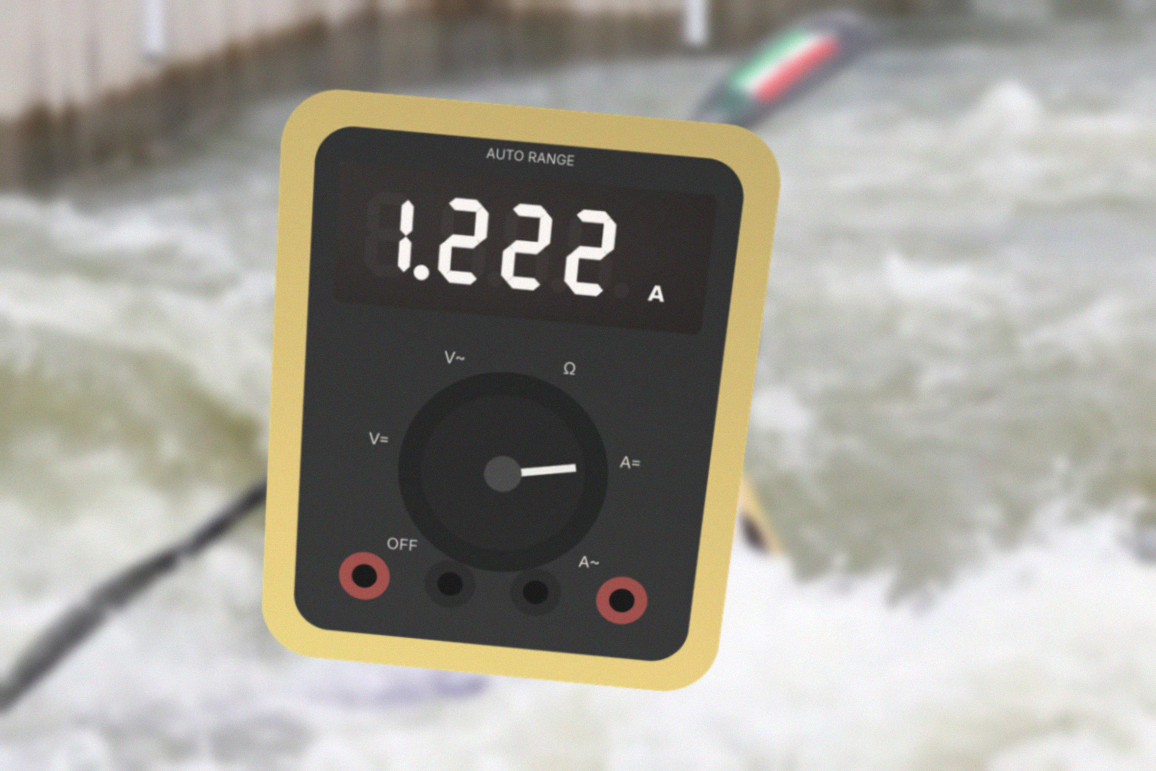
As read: **1.222** A
